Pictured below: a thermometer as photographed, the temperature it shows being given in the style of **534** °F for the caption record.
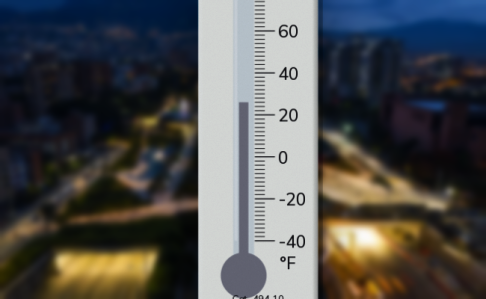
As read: **26** °F
